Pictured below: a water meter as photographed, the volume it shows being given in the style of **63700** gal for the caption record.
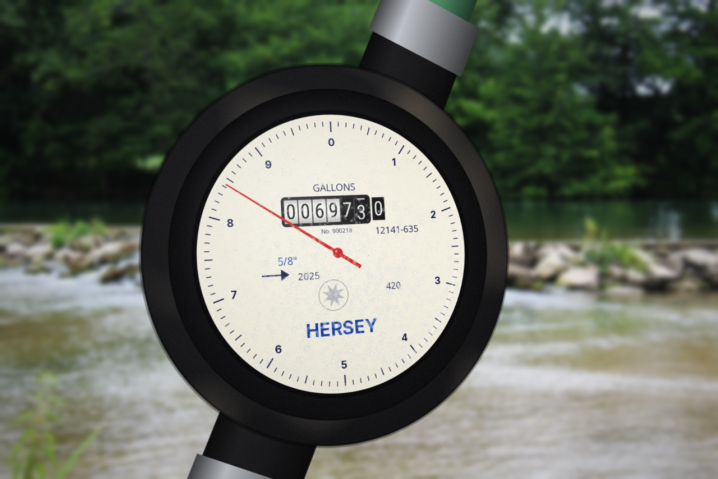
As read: **69728.4** gal
